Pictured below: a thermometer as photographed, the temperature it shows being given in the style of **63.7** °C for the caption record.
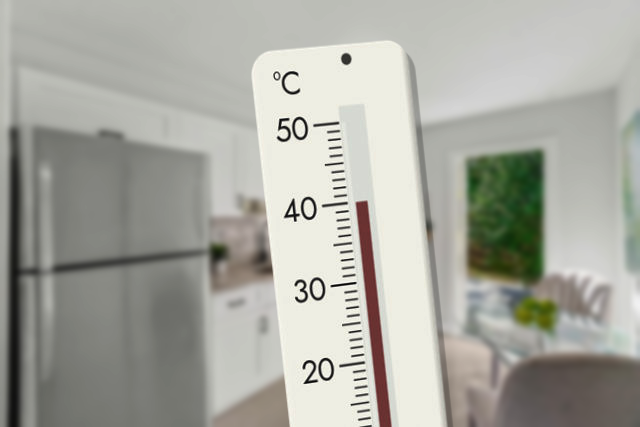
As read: **40** °C
